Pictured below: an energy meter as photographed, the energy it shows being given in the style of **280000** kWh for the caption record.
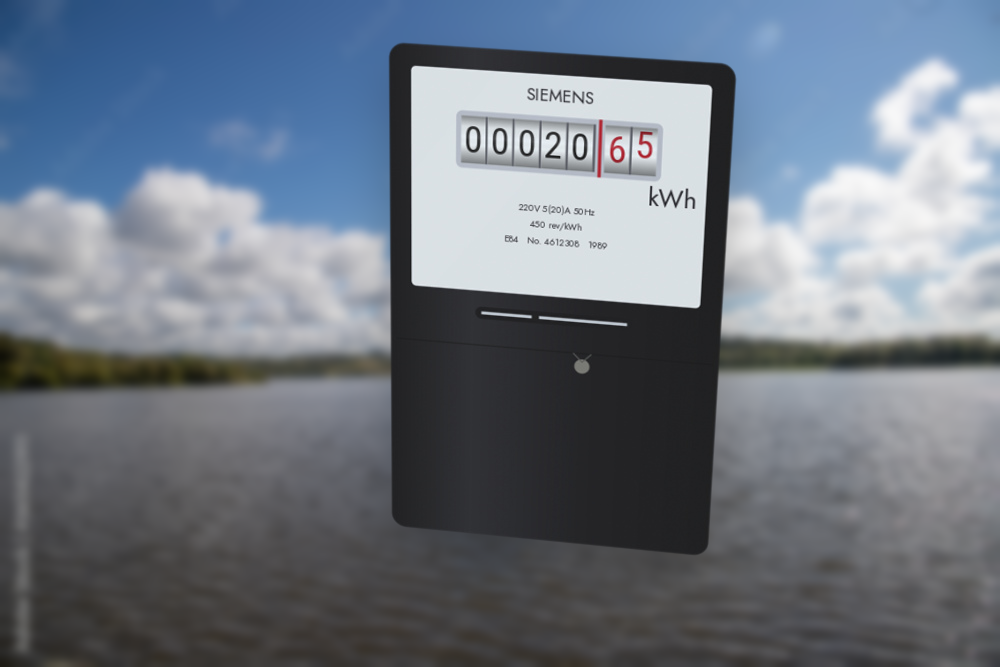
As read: **20.65** kWh
